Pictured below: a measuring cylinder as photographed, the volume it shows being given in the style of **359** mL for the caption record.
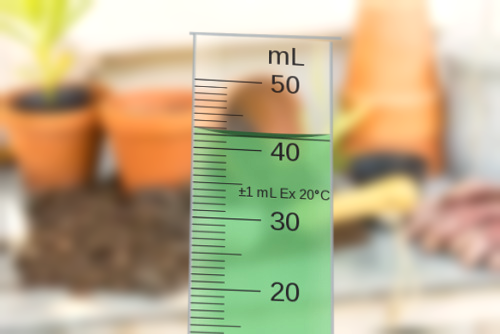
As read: **42** mL
